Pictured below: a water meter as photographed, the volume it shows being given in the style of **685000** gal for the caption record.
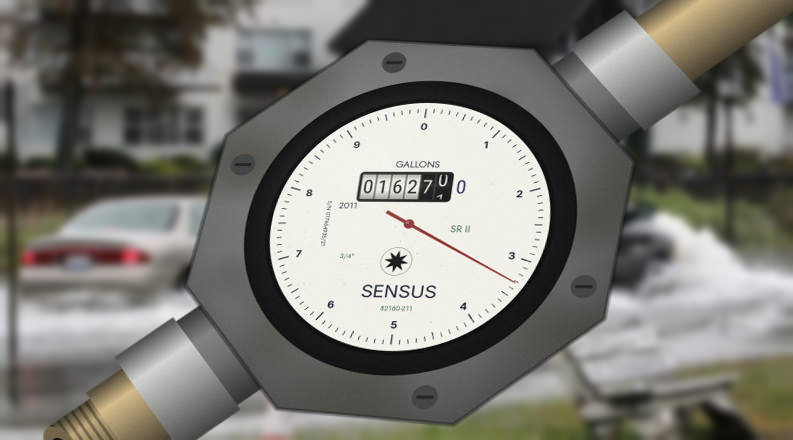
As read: **162703.3** gal
